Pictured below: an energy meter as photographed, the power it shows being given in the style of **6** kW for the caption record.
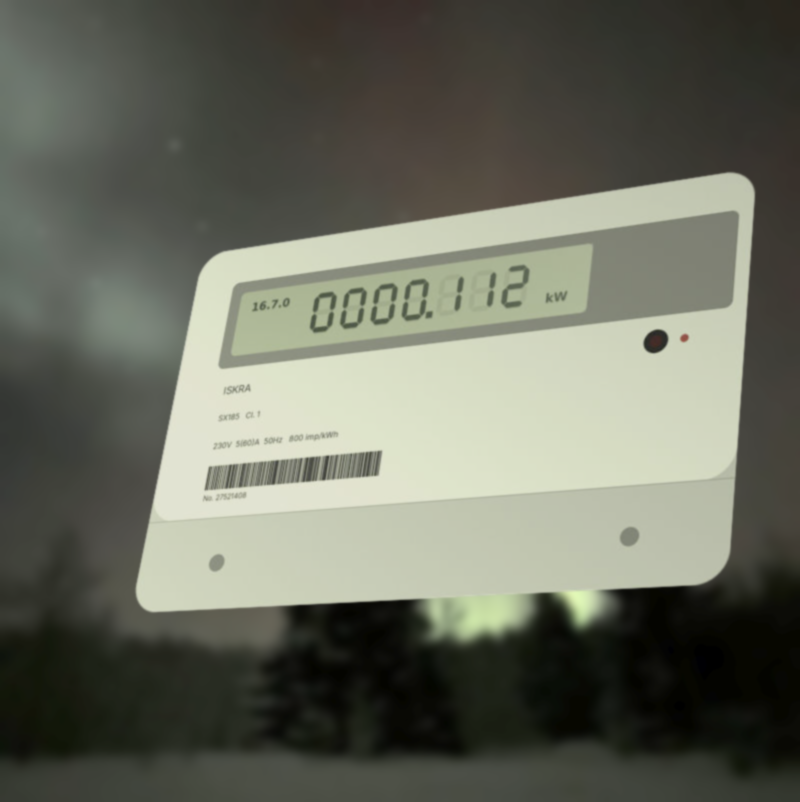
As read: **0.112** kW
